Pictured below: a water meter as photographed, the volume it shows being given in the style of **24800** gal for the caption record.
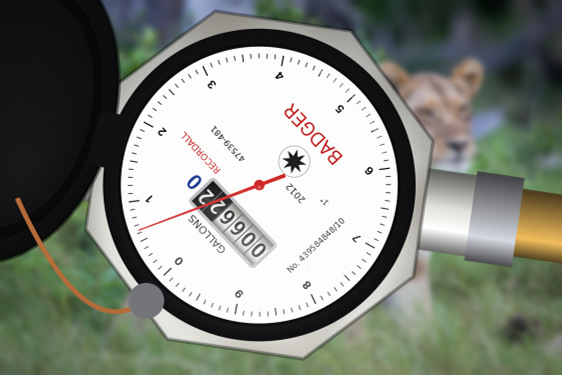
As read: **66220.6** gal
